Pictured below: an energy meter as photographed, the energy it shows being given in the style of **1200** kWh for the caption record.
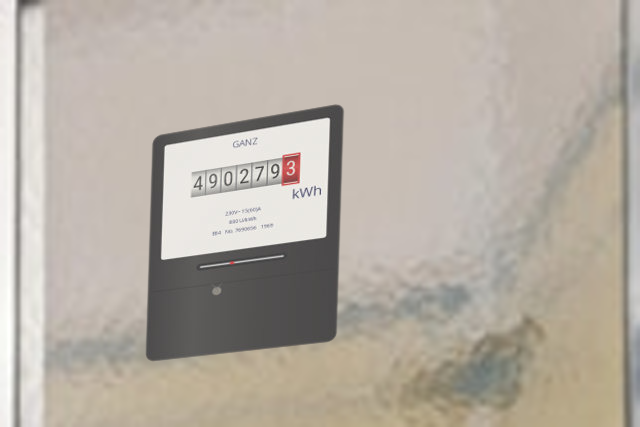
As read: **490279.3** kWh
